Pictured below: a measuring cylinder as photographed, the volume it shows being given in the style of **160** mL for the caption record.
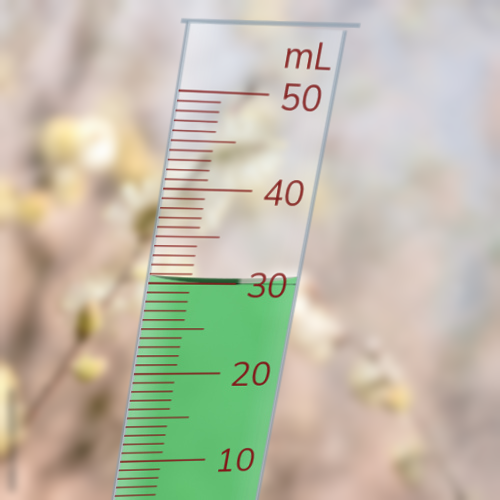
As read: **30** mL
